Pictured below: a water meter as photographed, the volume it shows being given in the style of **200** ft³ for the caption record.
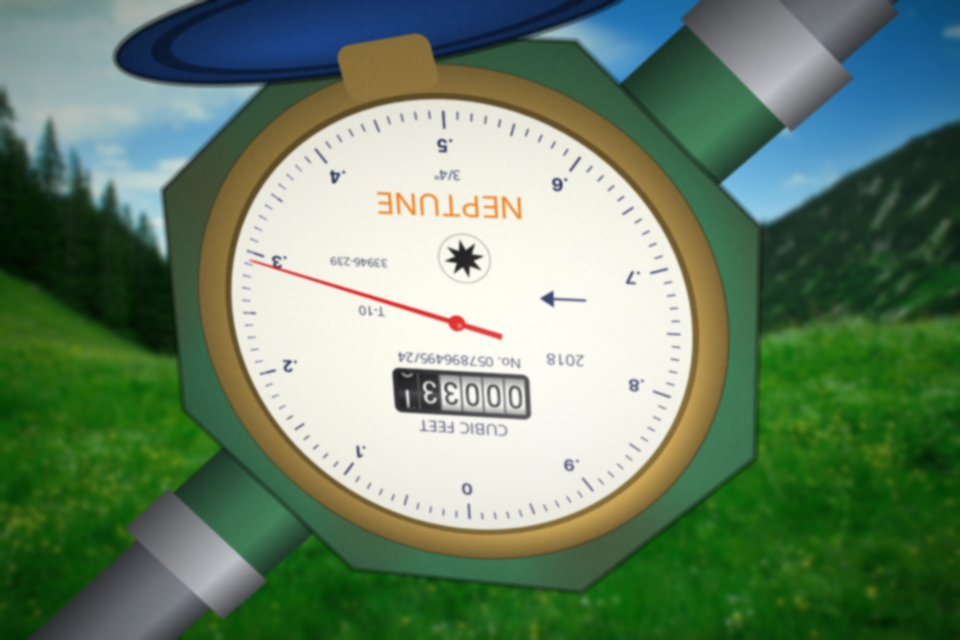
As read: **331.29** ft³
